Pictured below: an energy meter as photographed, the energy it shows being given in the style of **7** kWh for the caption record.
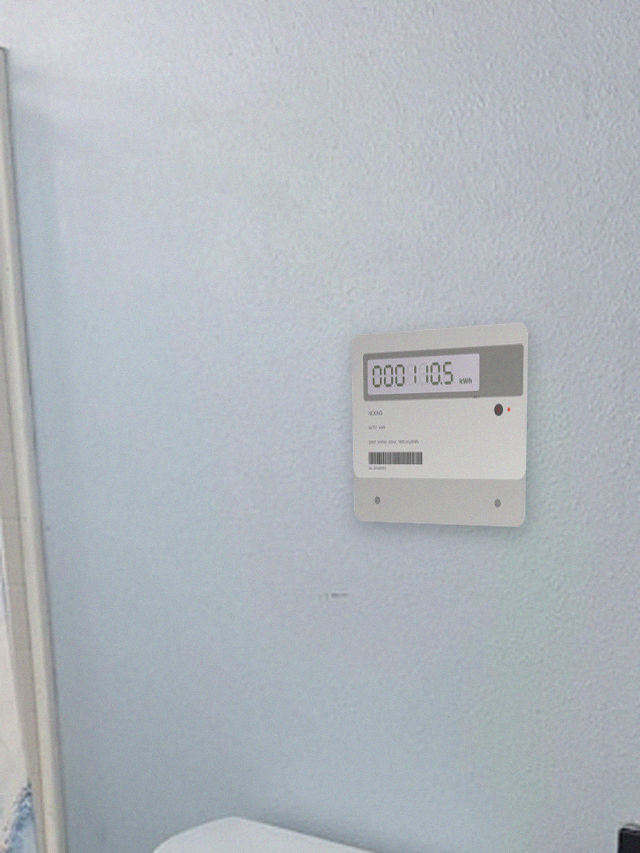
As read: **110.5** kWh
